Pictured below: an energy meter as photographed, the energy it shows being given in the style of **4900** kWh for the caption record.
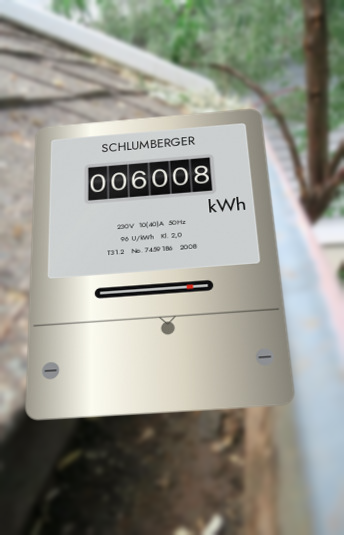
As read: **6008** kWh
